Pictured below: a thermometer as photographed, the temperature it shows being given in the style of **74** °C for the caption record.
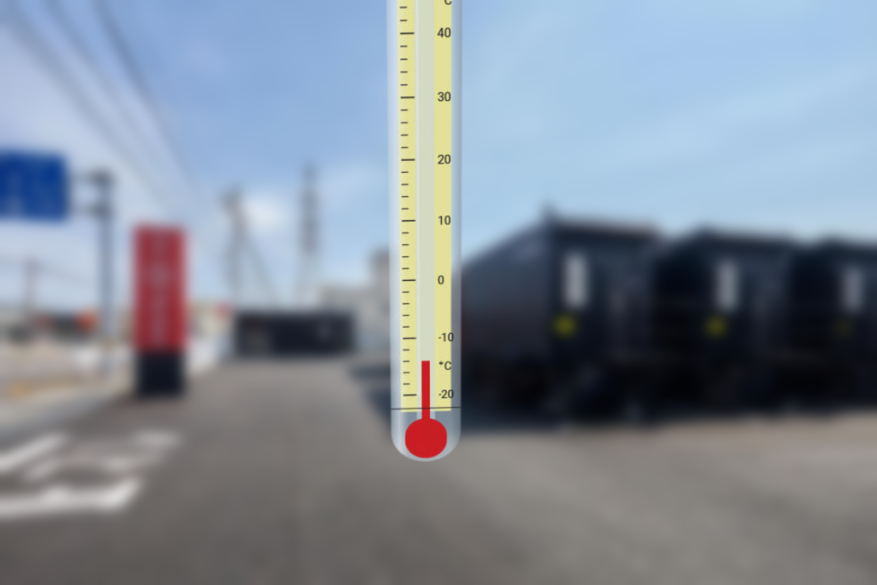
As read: **-14** °C
